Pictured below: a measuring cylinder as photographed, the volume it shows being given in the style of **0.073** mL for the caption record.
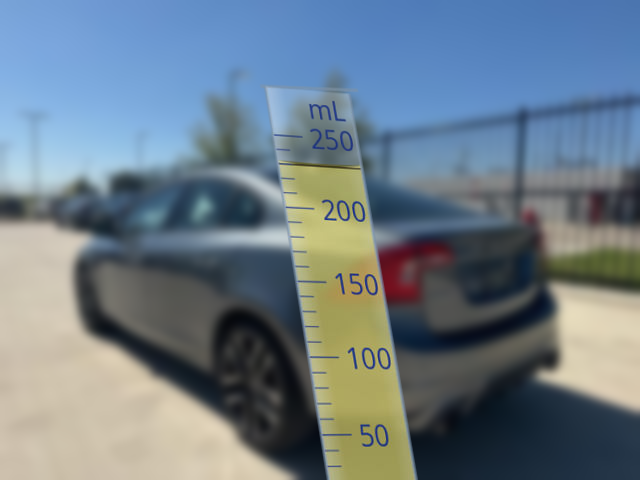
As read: **230** mL
